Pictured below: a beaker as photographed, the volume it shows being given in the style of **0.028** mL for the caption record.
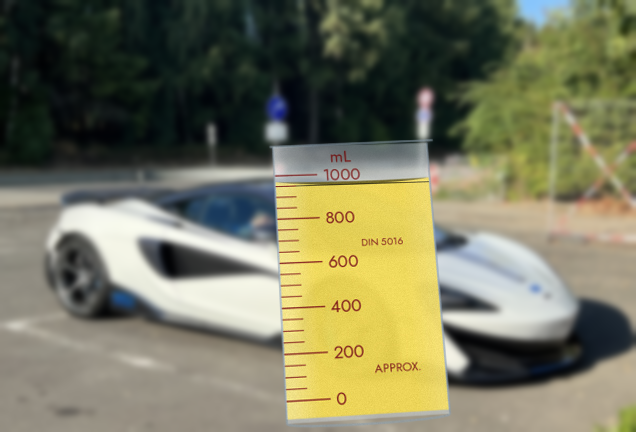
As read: **950** mL
